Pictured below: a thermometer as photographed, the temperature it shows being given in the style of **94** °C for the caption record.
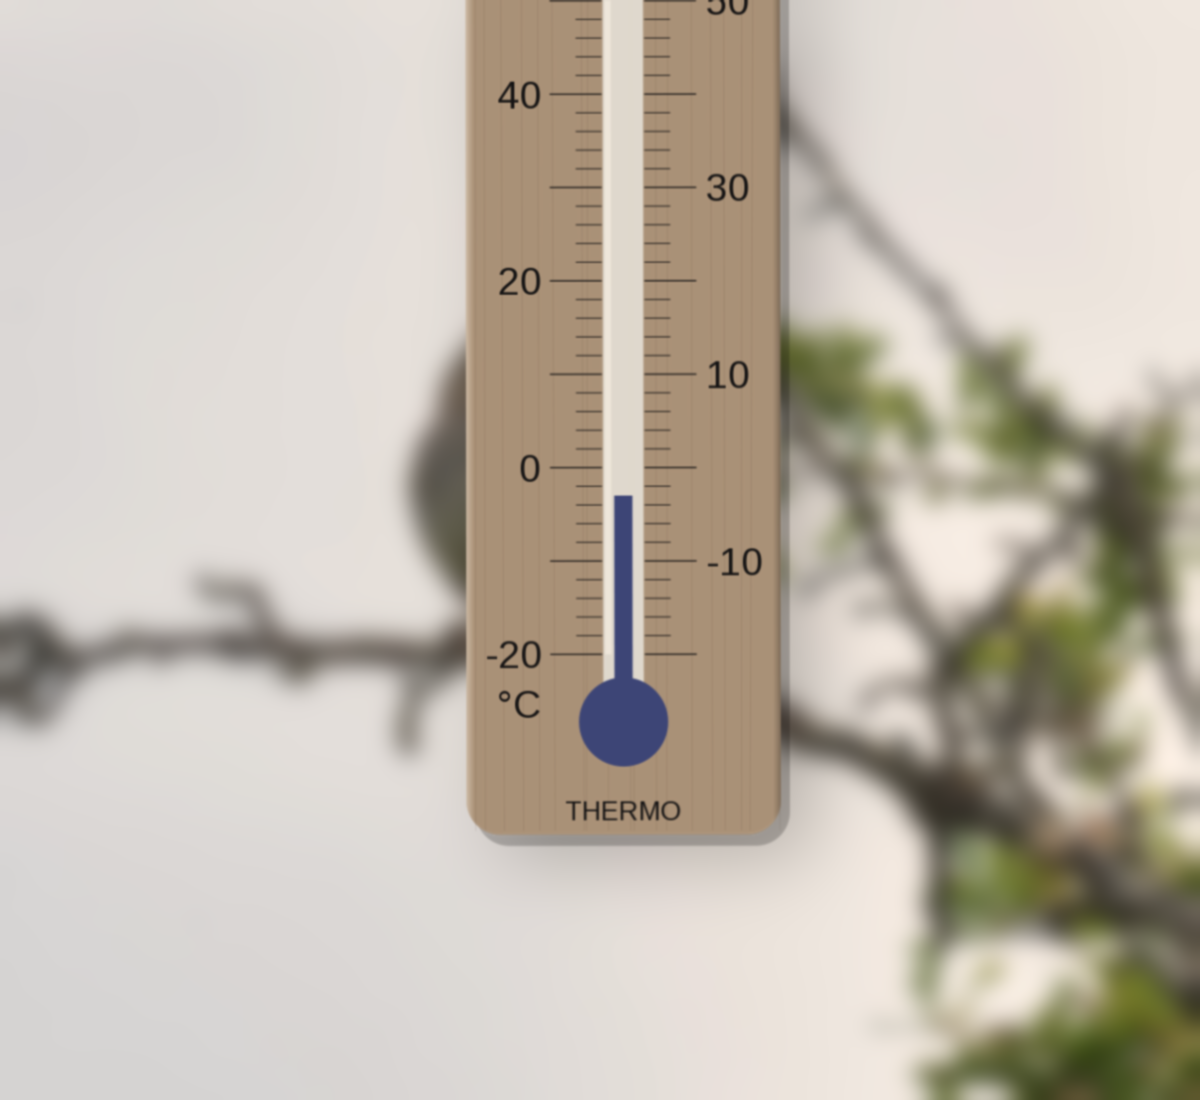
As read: **-3** °C
